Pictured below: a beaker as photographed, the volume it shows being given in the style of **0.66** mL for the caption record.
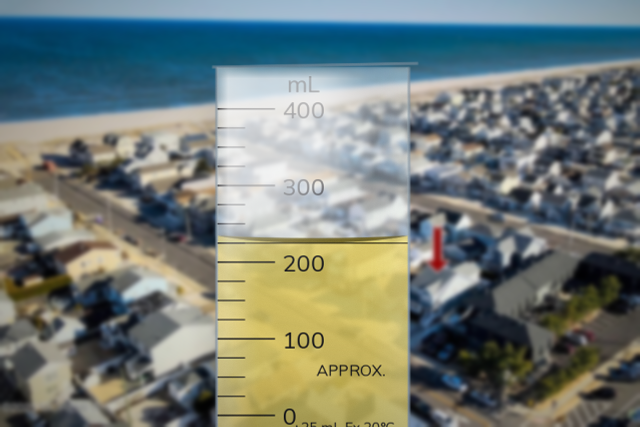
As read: **225** mL
